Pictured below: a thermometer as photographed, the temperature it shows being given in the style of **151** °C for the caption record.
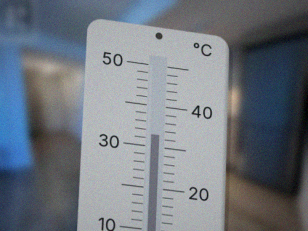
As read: **33** °C
